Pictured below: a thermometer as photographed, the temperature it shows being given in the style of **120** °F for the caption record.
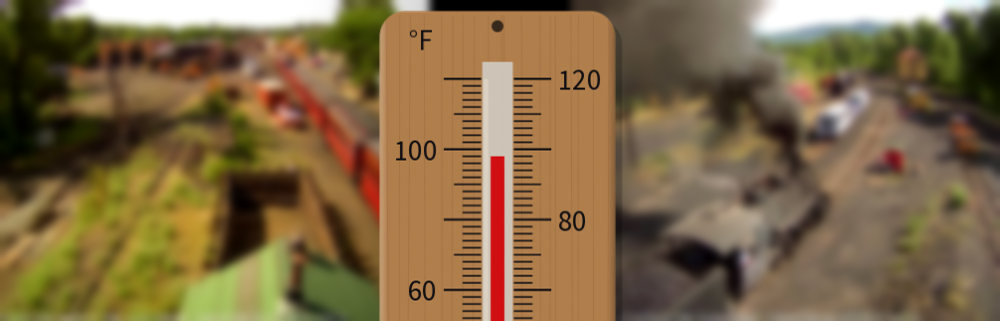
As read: **98** °F
